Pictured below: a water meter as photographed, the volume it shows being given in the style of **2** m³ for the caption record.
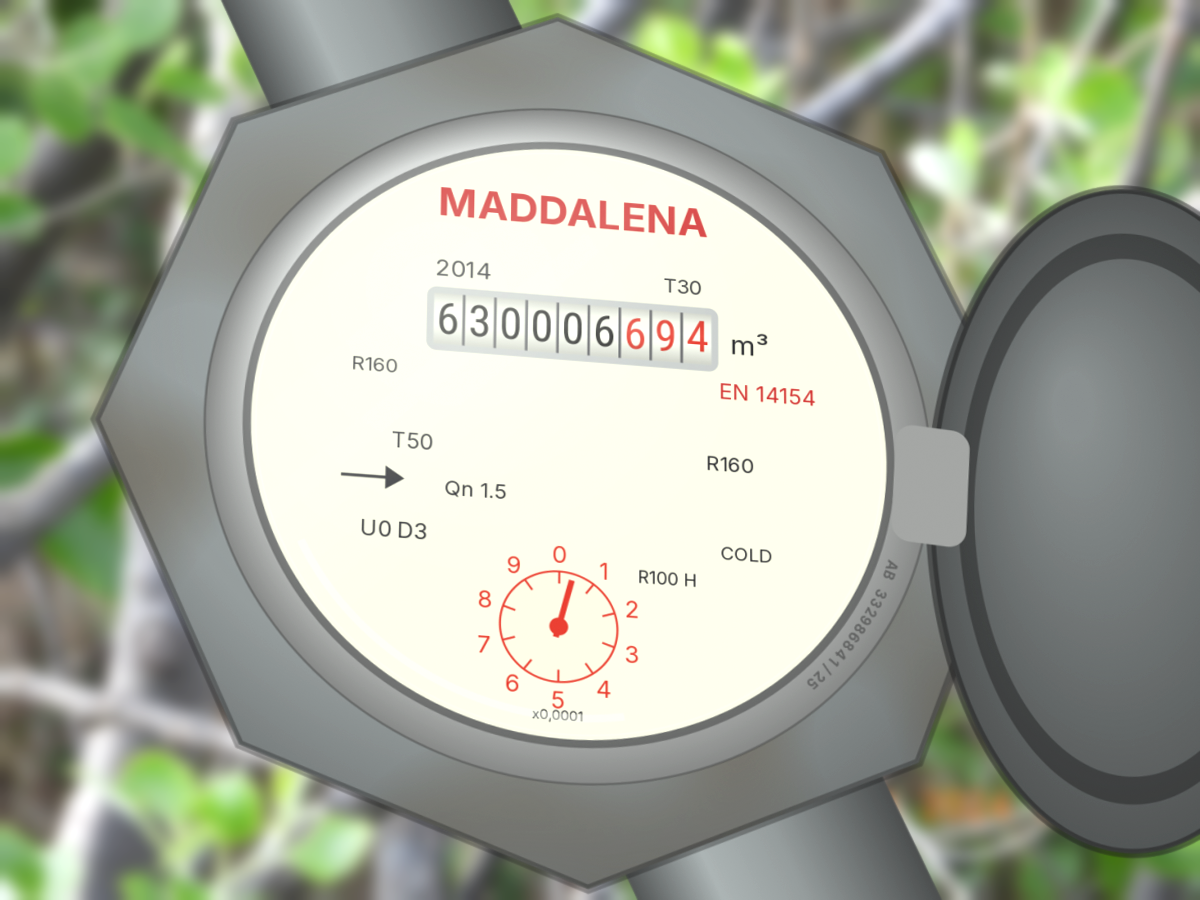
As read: **630006.6940** m³
